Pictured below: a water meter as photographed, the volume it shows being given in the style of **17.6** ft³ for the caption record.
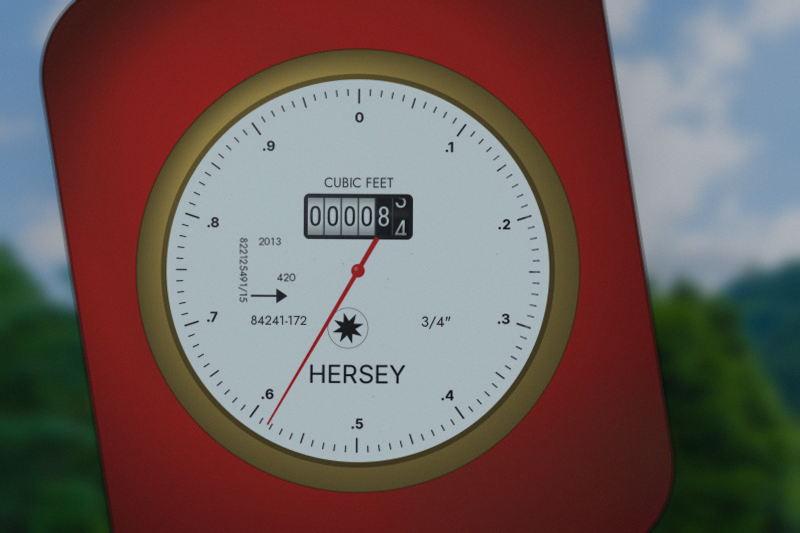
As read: **83.58** ft³
